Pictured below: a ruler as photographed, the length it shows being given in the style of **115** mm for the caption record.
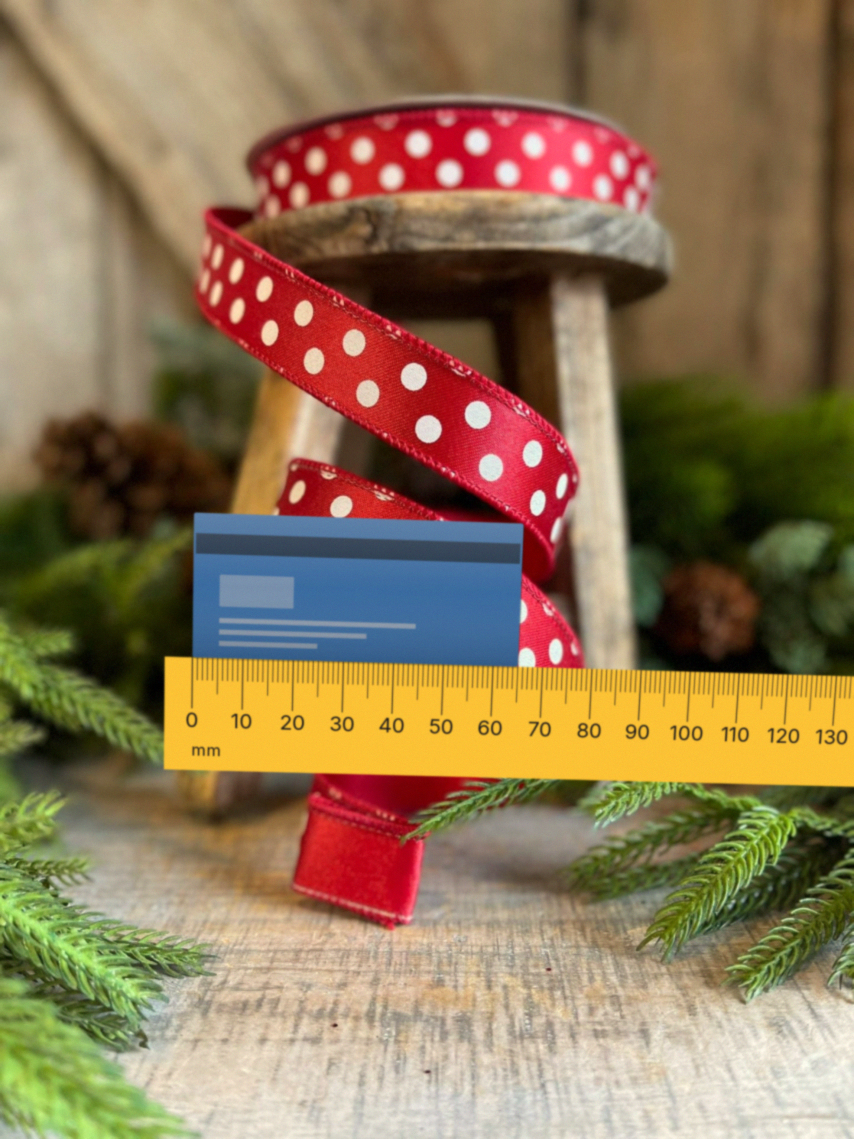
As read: **65** mm
